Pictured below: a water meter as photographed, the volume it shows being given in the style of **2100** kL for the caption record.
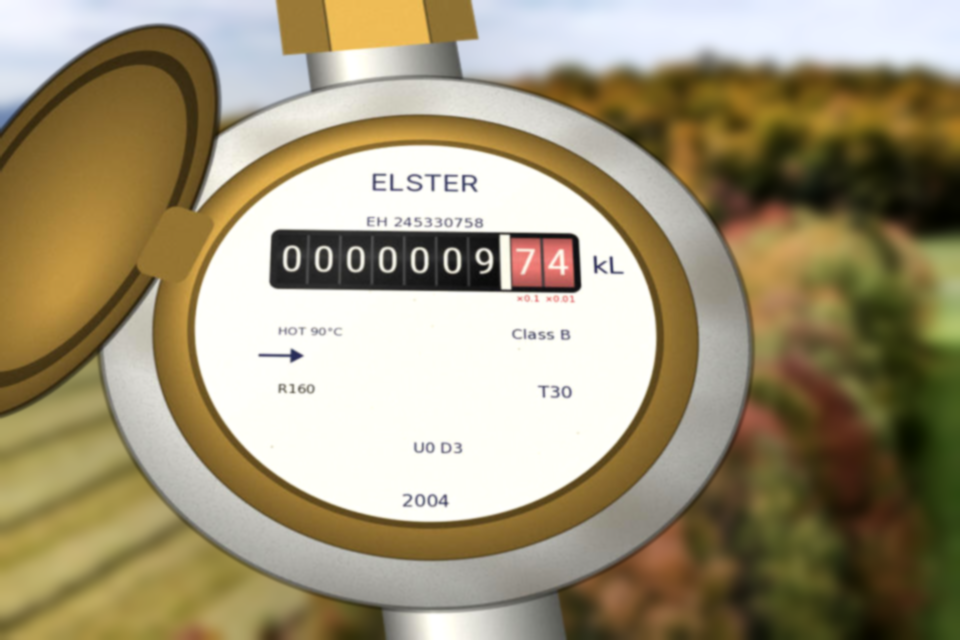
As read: **9.74** kL
